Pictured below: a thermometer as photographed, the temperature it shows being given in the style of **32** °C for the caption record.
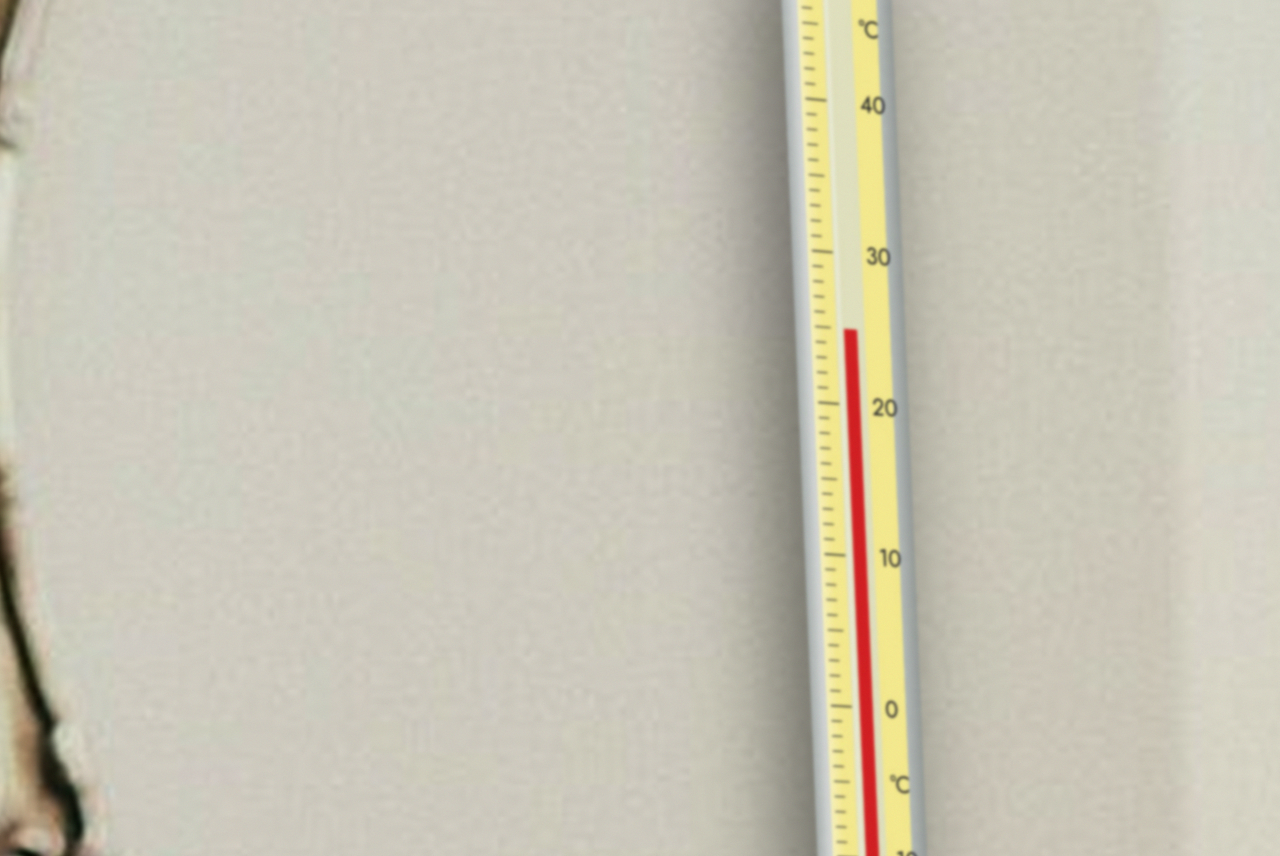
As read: **25** °C
